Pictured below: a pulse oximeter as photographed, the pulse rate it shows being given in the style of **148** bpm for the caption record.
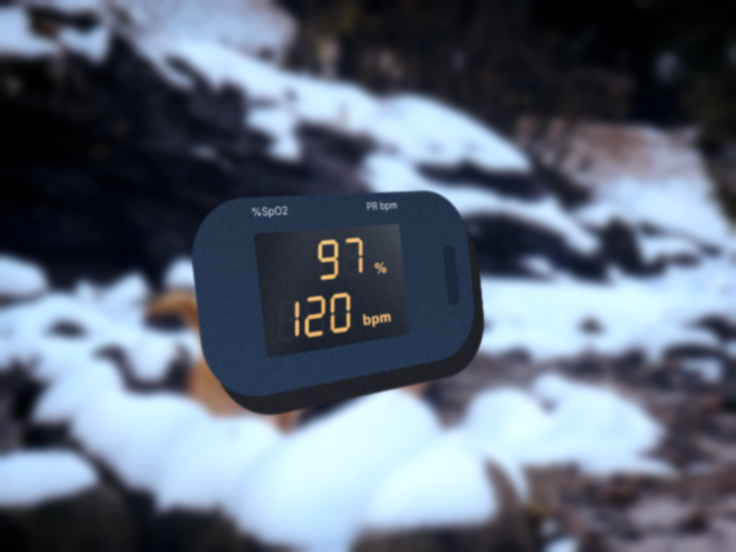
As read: **120** bpm
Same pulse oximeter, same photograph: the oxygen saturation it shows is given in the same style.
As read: **97** %
